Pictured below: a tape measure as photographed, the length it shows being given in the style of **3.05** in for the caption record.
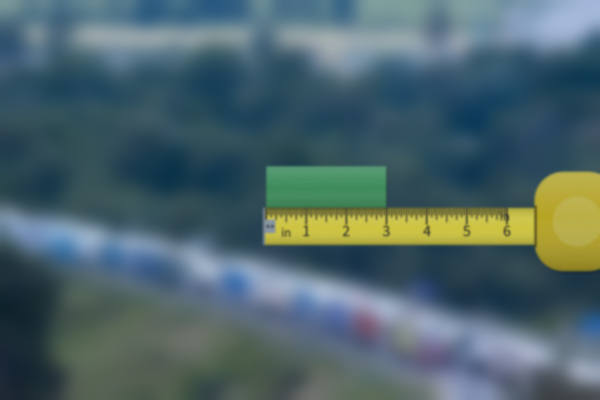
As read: **3** in
